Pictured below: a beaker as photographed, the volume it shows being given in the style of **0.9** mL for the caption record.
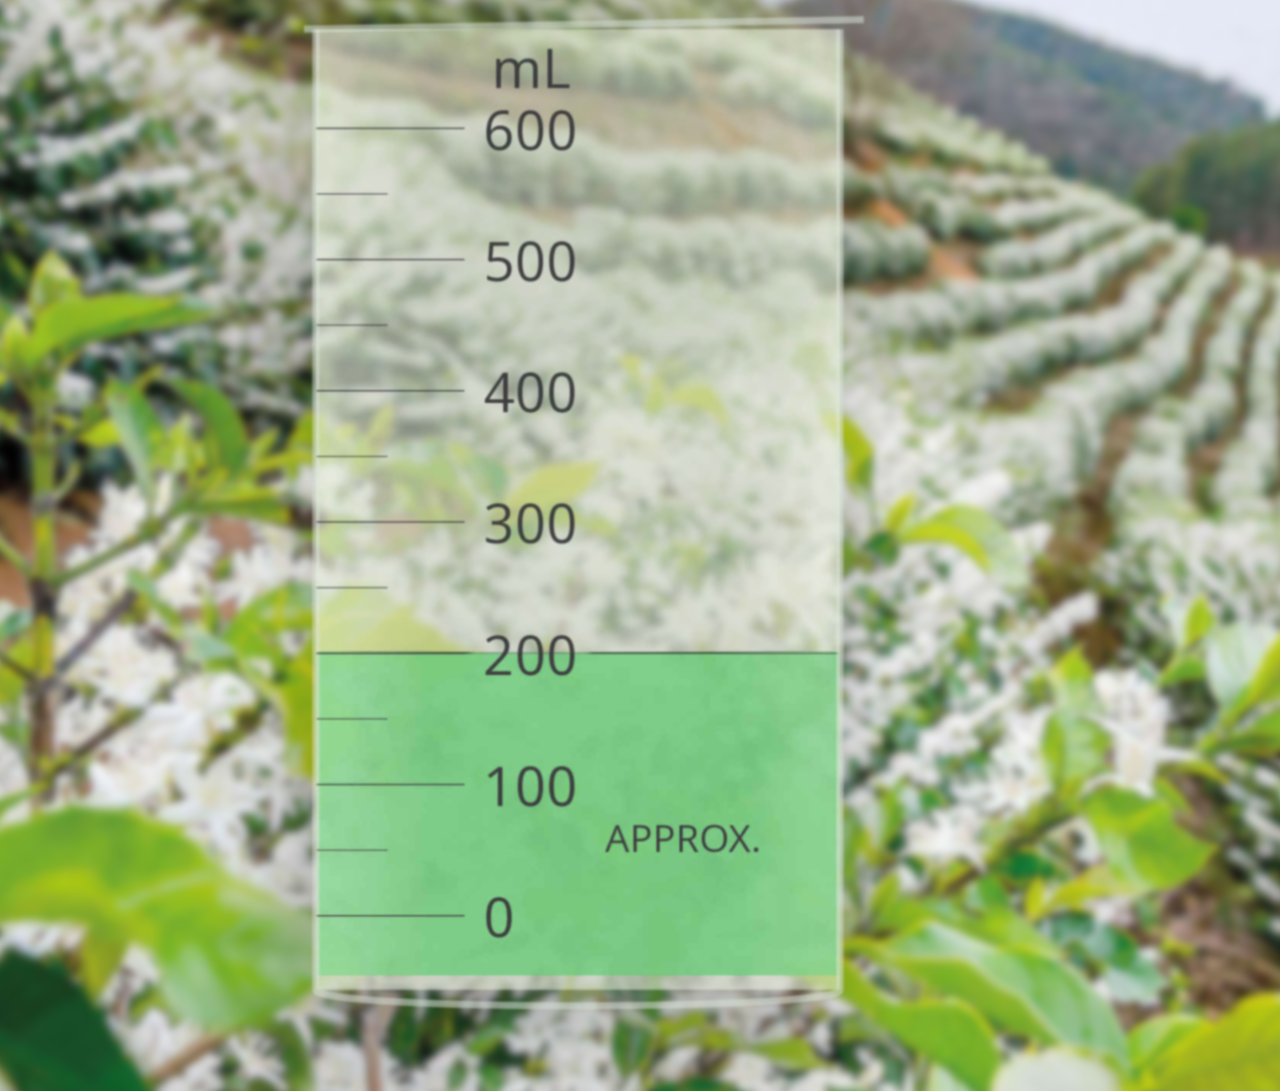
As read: **200** mL
